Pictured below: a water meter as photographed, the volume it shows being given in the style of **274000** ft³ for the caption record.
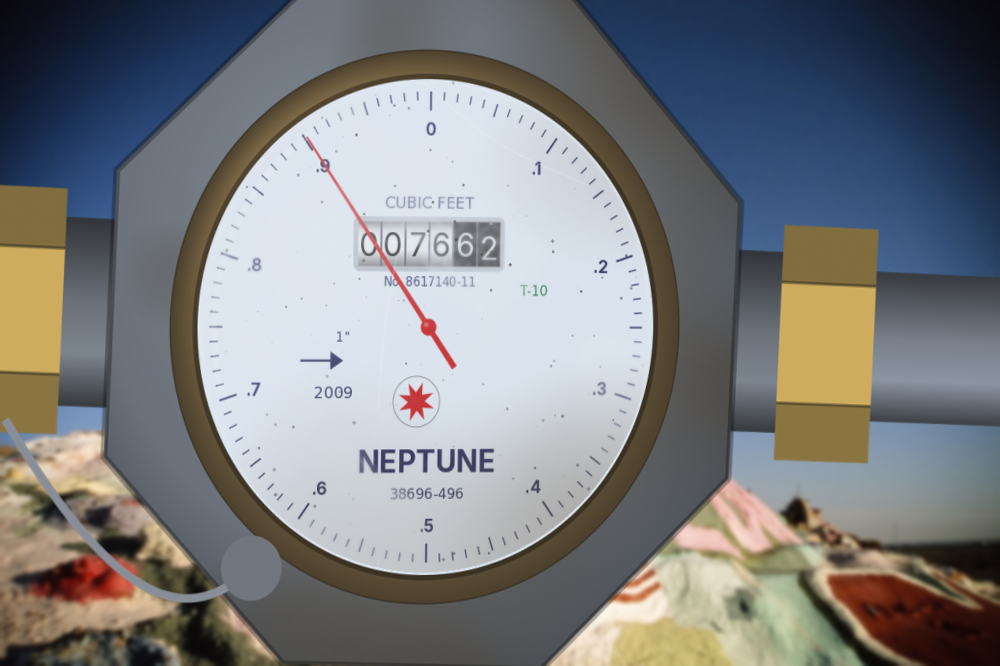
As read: **7661.90** ft³
